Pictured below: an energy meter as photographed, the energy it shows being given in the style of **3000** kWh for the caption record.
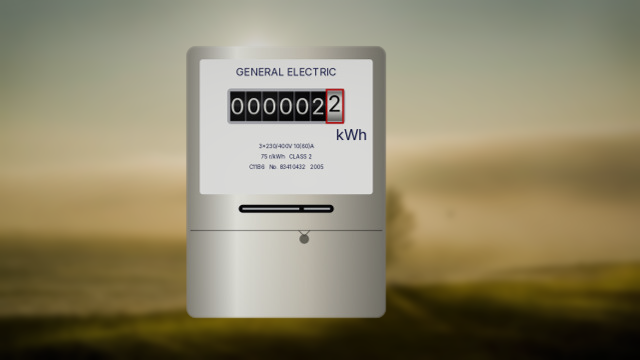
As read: **2.2** kWh
